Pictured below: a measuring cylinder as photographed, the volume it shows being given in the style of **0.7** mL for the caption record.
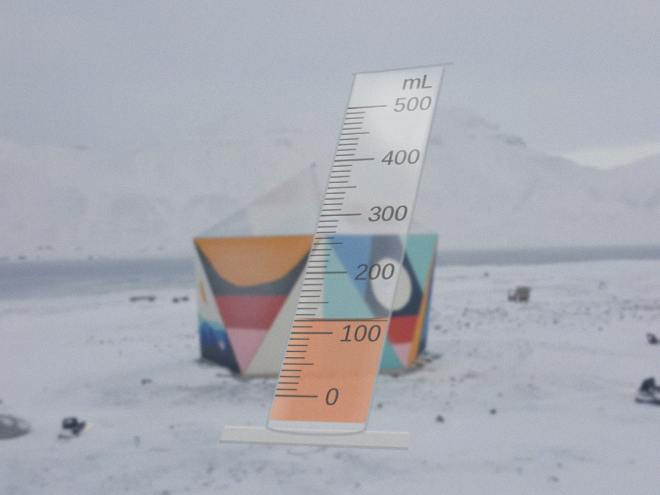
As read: **120** mL
